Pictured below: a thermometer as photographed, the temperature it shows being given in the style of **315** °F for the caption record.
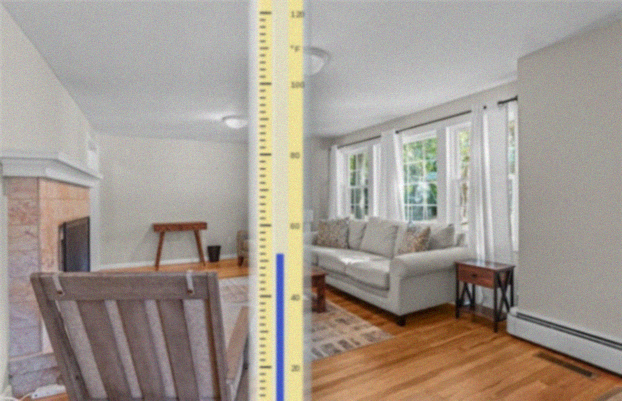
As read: **52** °F
